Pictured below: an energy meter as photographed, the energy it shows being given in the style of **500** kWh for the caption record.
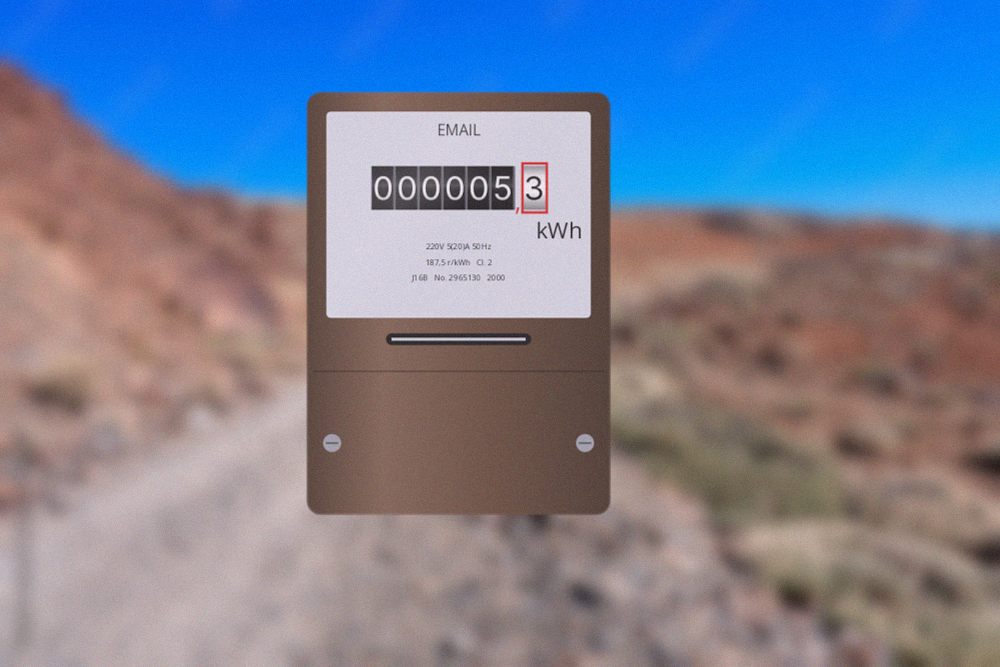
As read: **5.3** kWh
